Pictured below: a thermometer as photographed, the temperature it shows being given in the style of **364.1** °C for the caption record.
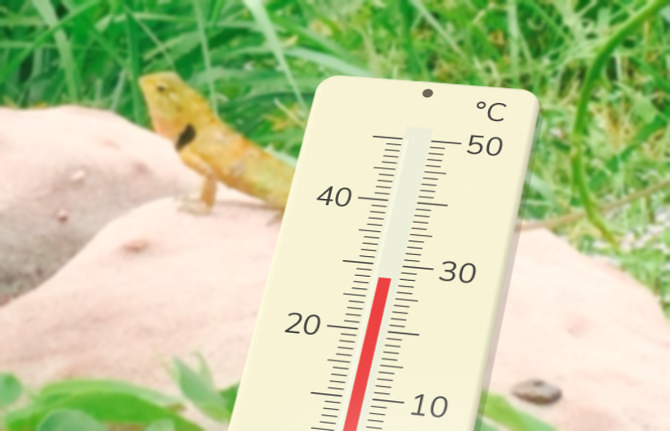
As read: **28** °C
